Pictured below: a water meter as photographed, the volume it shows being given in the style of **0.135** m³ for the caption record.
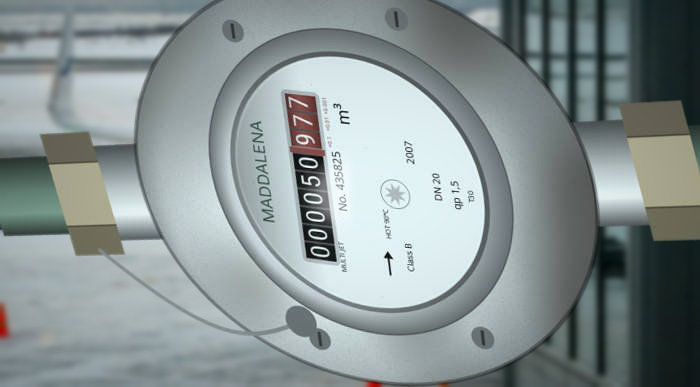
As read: **50.977** m³
